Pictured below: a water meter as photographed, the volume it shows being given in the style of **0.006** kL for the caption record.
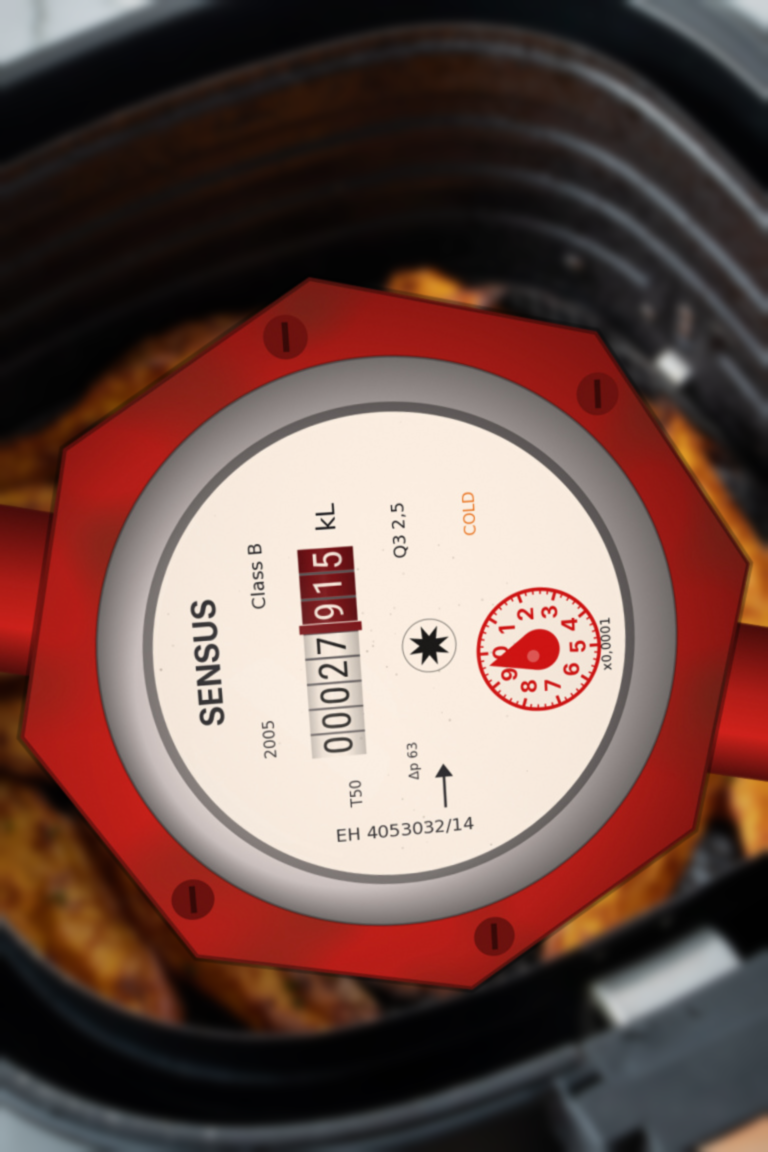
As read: **27.9149** kL
